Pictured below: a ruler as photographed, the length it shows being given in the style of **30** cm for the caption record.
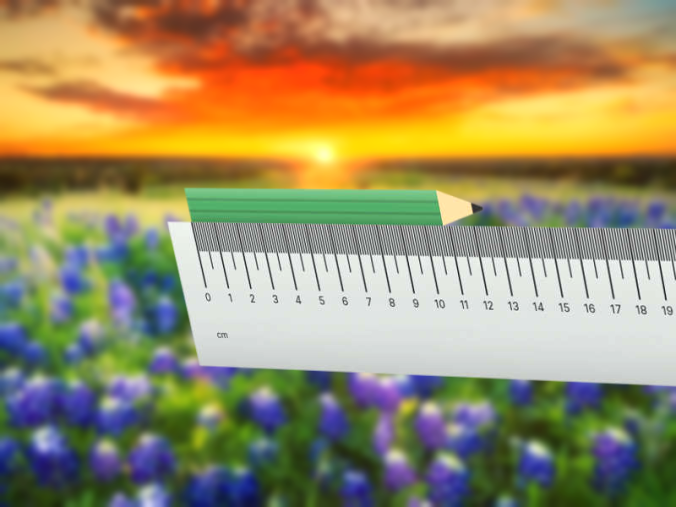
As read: **12.5** cm
